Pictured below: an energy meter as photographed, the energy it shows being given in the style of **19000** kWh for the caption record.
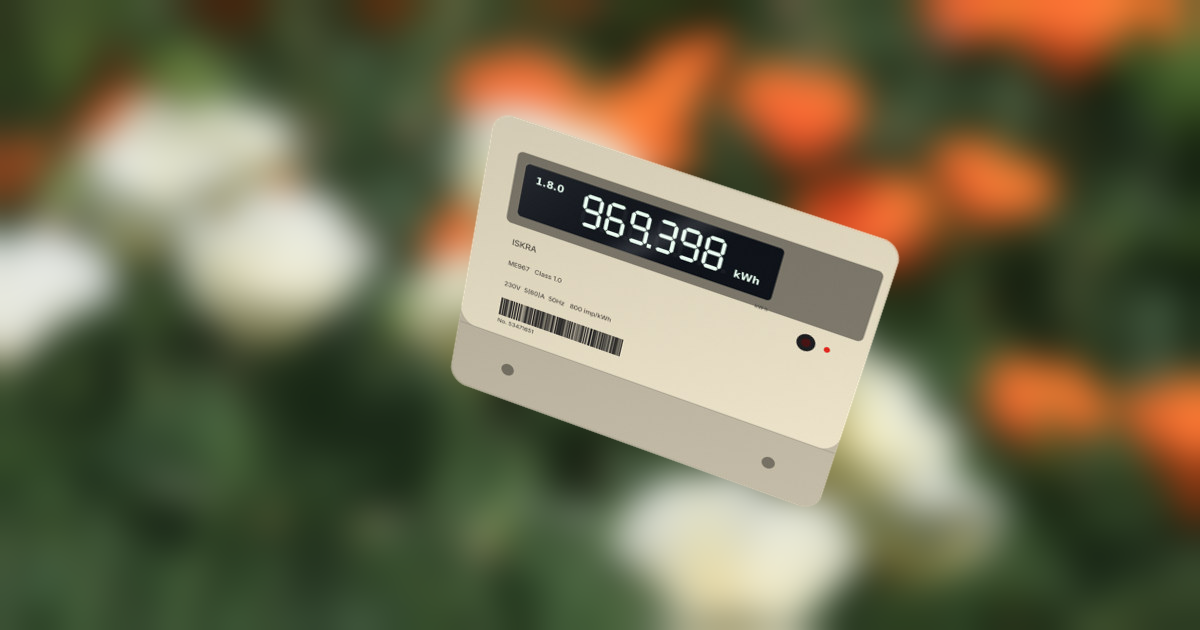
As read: **969.398** kWh
